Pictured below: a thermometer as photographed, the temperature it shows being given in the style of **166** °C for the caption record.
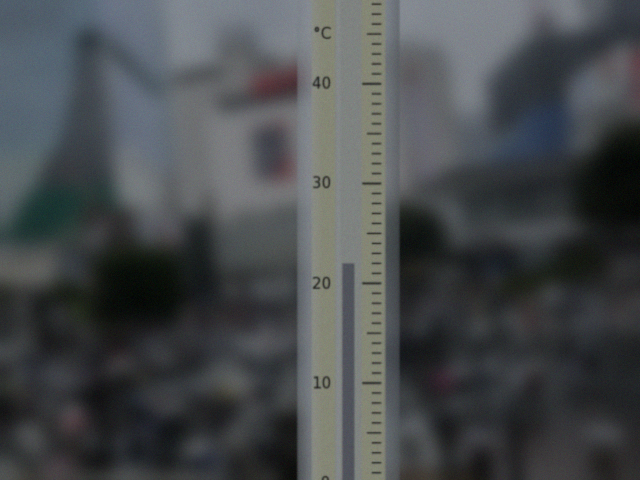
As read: **22** °C
